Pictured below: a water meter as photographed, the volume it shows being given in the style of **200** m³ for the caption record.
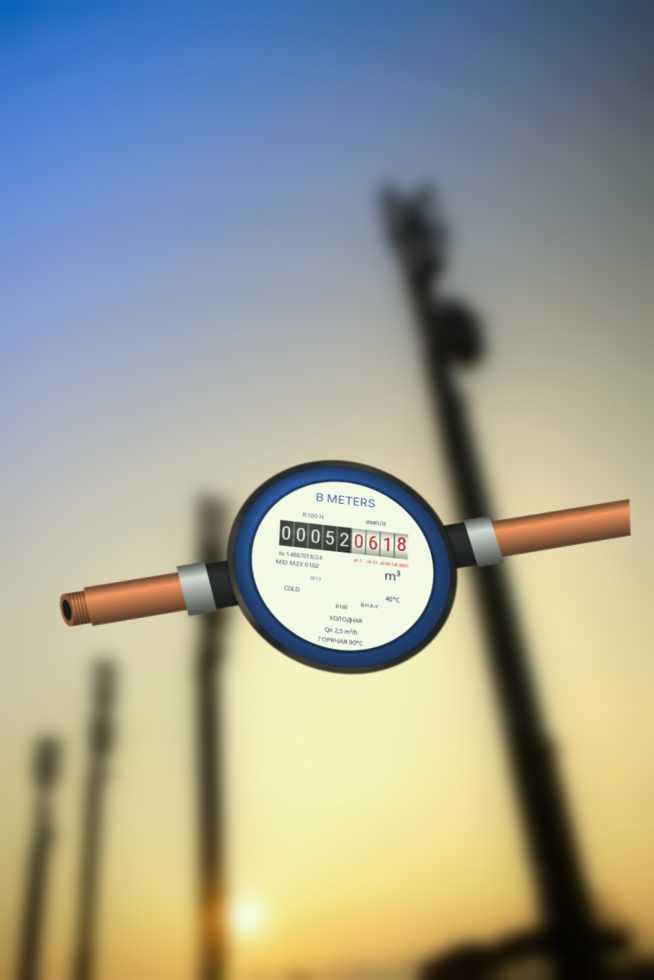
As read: **52.0618** m³
